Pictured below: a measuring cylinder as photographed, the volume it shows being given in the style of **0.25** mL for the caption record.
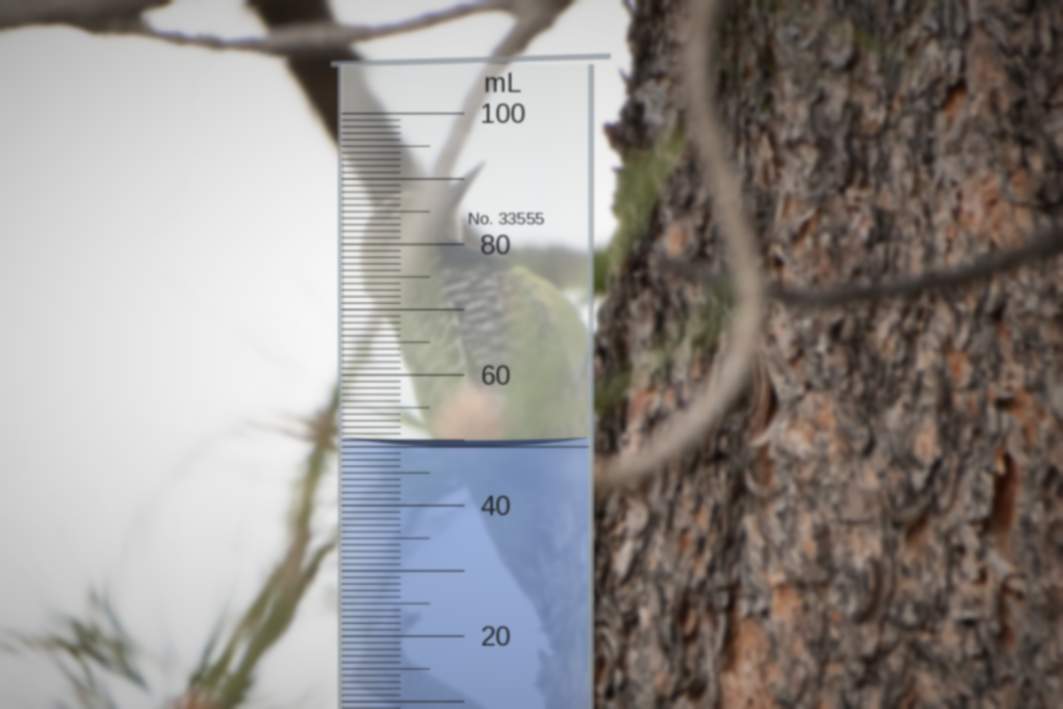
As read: **49** mL
